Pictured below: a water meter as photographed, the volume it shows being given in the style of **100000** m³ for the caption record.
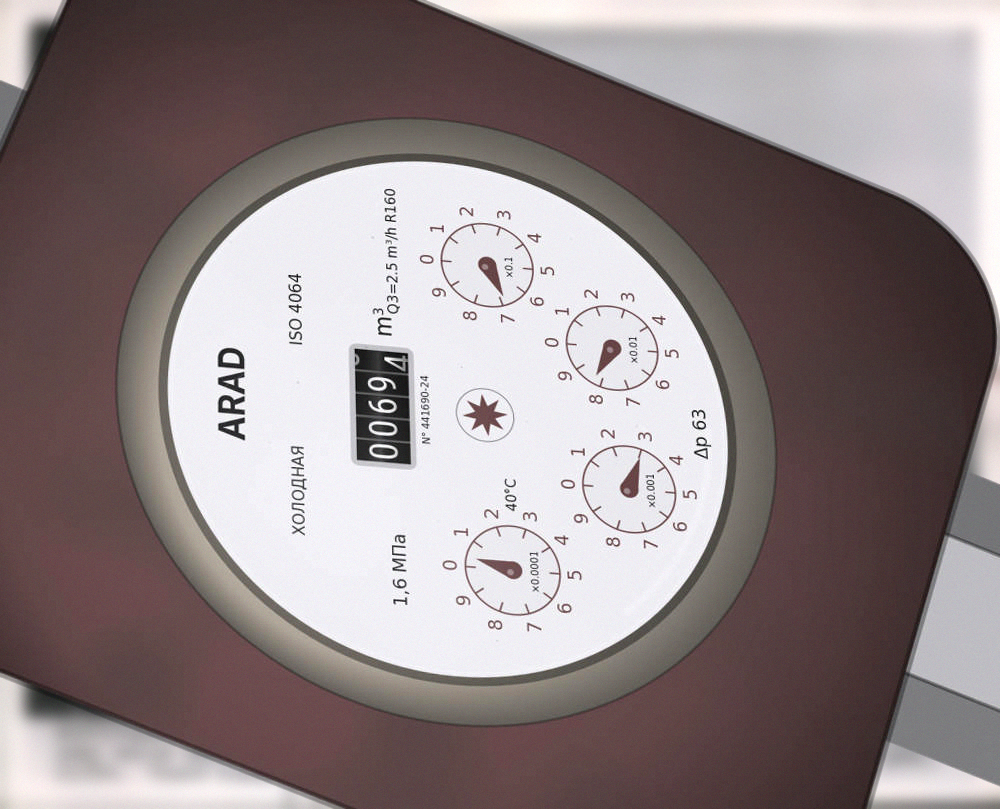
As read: **693.6830** m³
